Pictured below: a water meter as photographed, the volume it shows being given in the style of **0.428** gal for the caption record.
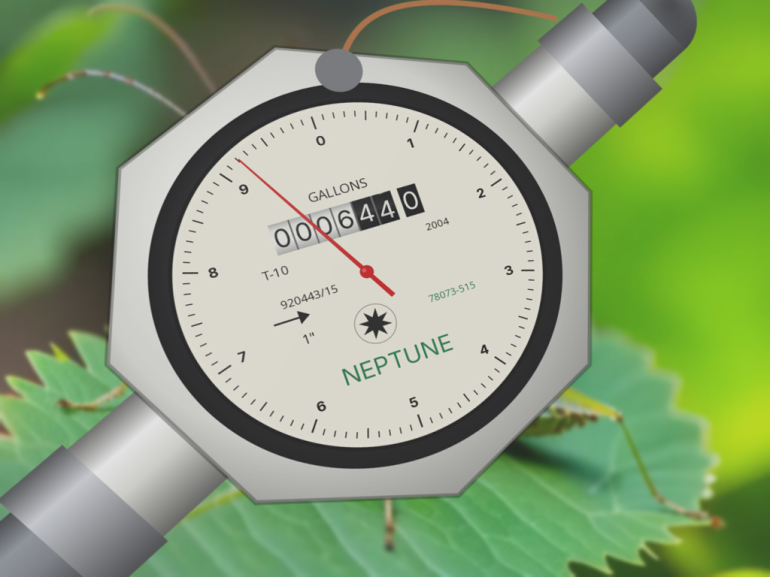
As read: **6439.2** gal
